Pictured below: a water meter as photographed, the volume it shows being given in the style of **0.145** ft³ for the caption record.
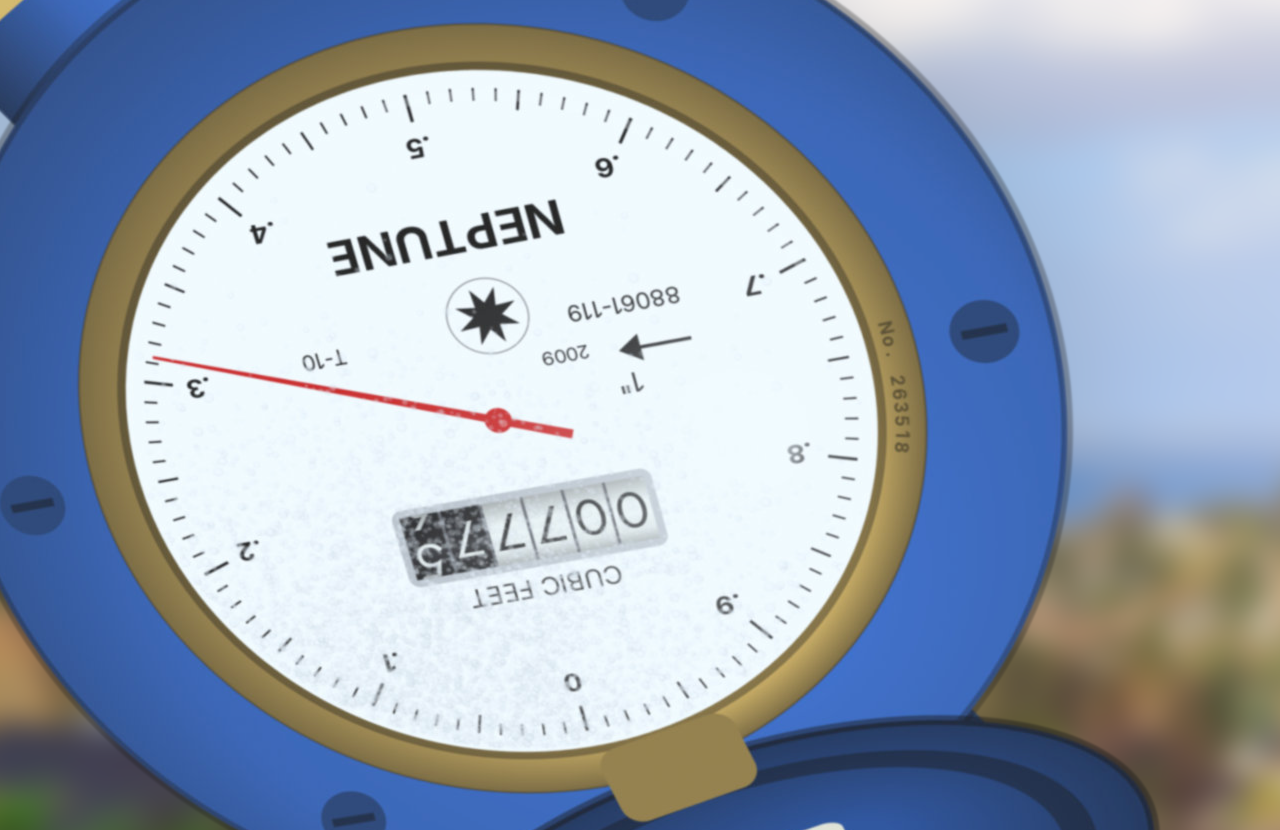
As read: **7775.31** ft³
